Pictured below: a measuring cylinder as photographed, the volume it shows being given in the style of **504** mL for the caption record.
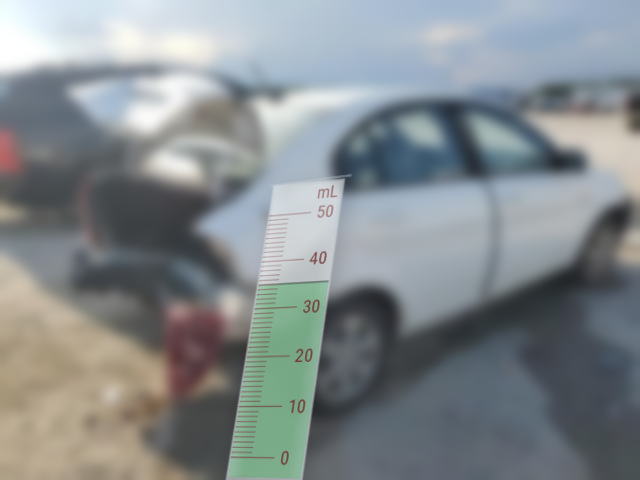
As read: **35** mL
